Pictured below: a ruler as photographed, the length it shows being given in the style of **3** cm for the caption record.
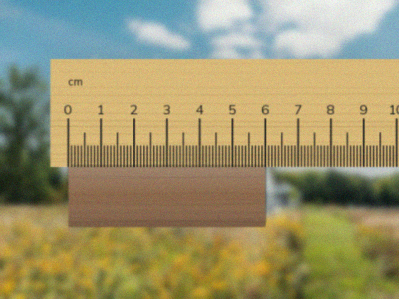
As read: **6** cm
